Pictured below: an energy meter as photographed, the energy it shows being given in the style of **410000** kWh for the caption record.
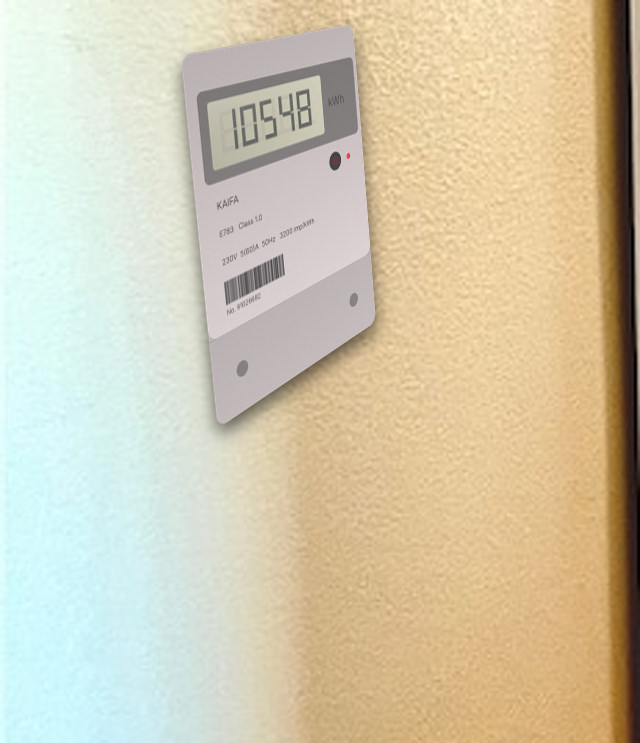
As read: **10548** kWh
